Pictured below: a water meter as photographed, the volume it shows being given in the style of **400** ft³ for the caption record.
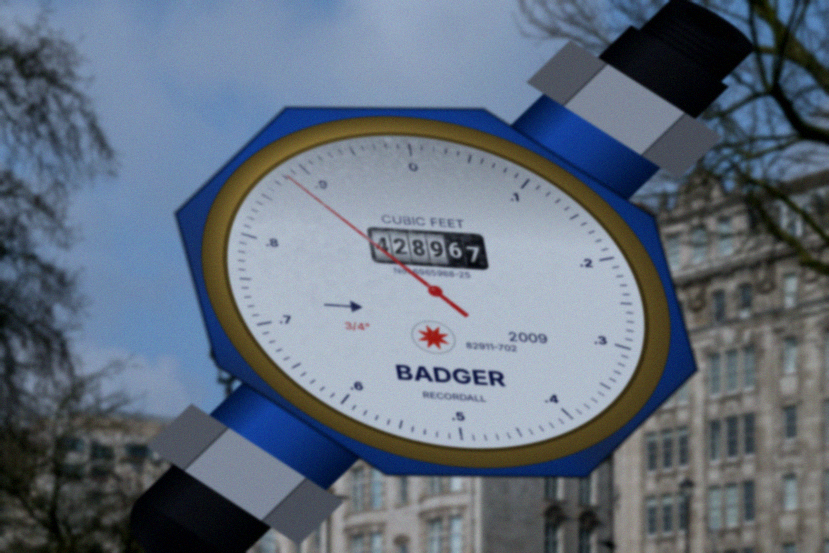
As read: **428966.88** ft³
